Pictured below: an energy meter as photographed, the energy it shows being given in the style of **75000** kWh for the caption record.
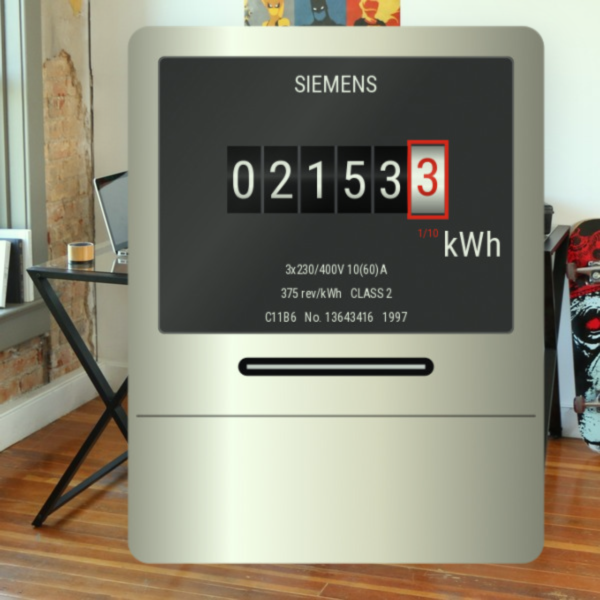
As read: **2153.3** kWh
